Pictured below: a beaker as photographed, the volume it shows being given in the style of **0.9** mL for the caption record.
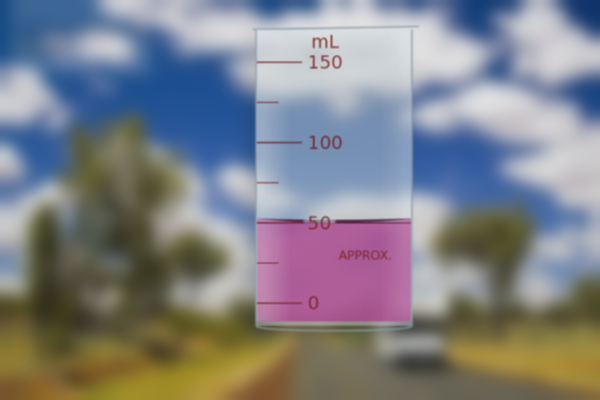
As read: **50** mL
